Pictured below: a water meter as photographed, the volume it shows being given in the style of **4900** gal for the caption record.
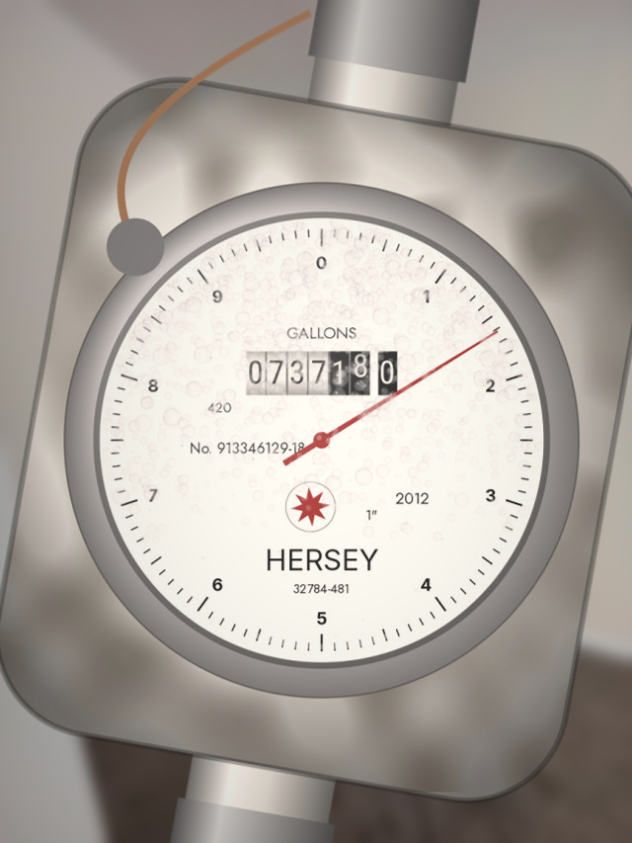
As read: **737181.6** gal
